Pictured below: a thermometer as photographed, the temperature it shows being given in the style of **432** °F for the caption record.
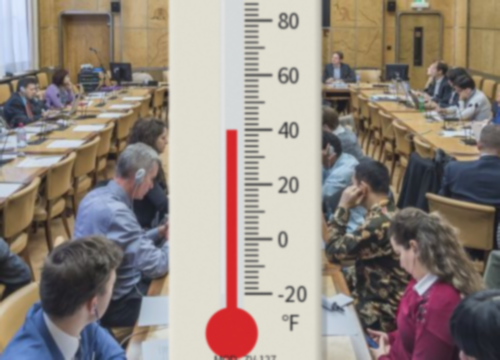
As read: **40** °F
